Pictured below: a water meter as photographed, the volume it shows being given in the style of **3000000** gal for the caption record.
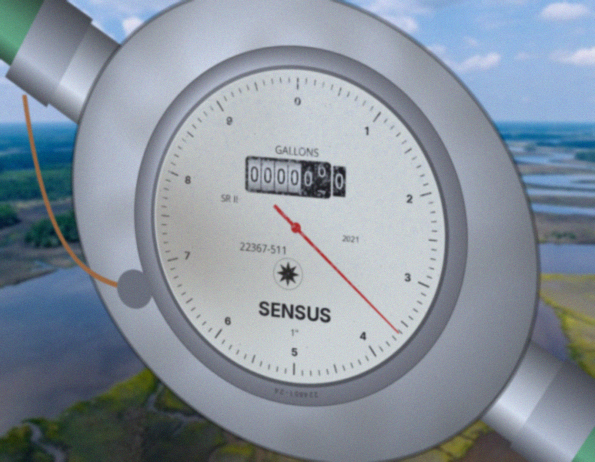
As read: **63.6** gal
